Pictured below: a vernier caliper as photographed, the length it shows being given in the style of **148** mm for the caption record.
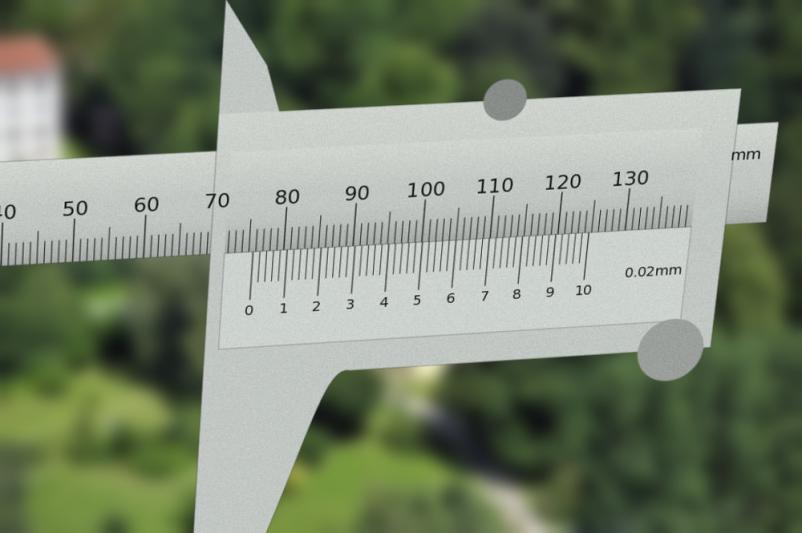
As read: **75.6** mm
